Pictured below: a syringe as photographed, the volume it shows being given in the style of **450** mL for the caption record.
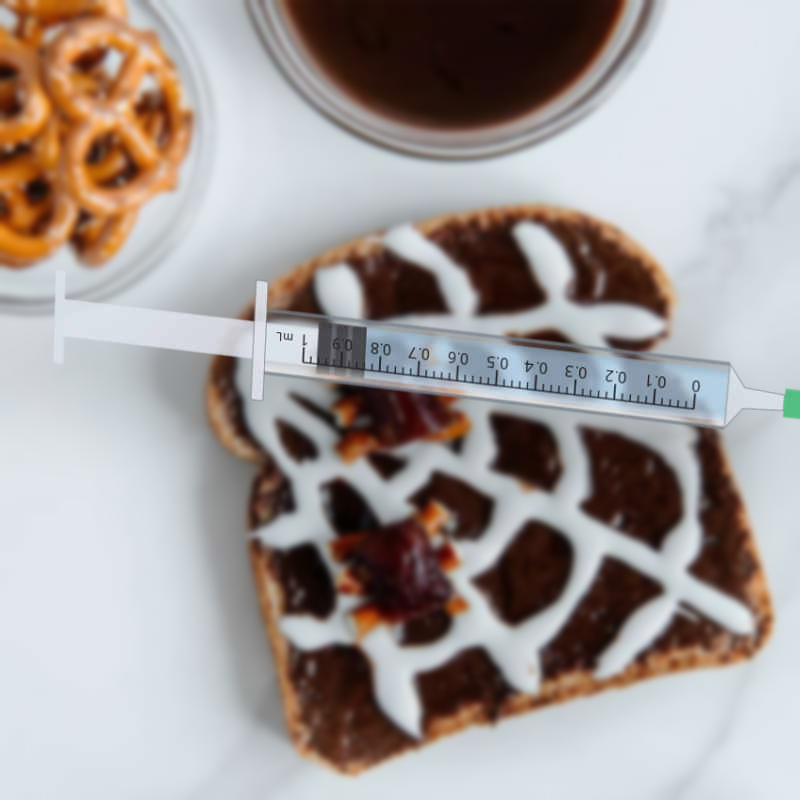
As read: **0.84** mL
